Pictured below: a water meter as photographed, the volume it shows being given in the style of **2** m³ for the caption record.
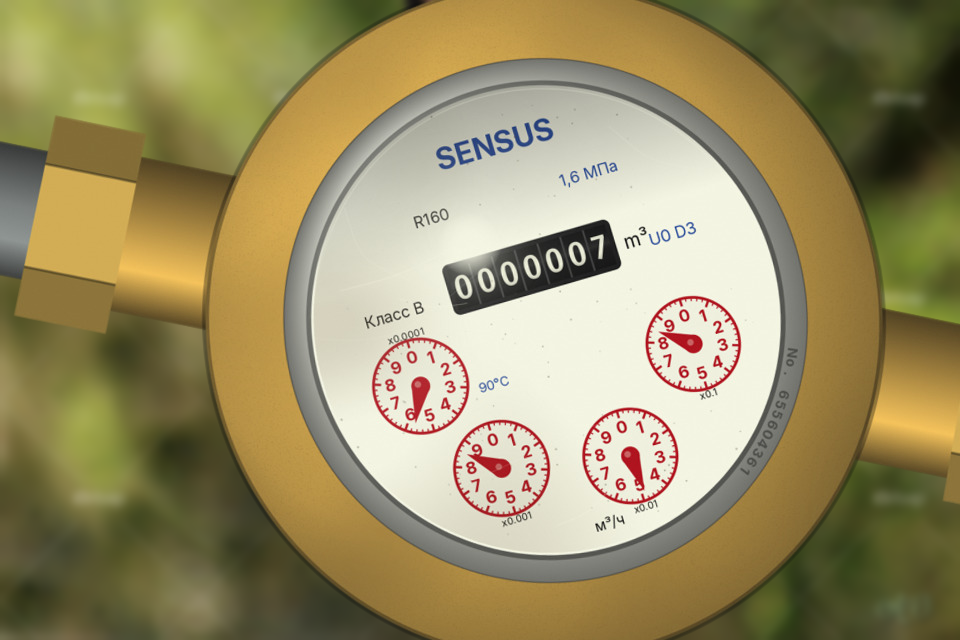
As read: **7.8485** m³
